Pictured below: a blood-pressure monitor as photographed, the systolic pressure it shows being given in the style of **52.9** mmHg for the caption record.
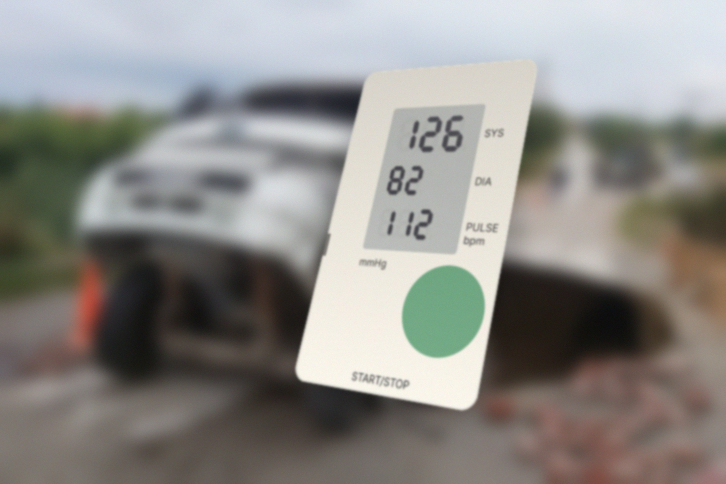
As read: **126** mmHg
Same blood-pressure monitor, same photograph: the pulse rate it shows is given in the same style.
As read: **112** bpm
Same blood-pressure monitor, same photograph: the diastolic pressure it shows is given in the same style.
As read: **82** mmHg
